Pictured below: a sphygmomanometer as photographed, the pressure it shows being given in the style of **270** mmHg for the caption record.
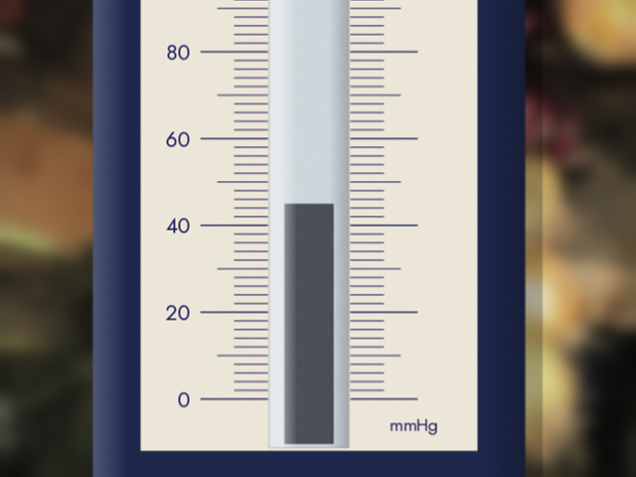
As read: **45** mmHg
